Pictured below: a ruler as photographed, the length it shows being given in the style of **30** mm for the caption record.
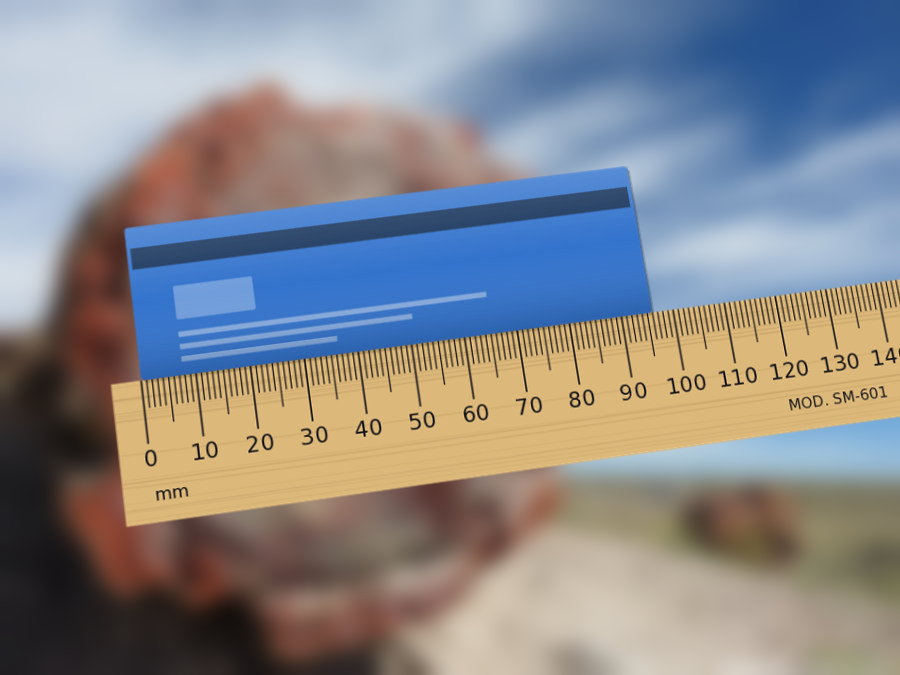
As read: **96** mm
